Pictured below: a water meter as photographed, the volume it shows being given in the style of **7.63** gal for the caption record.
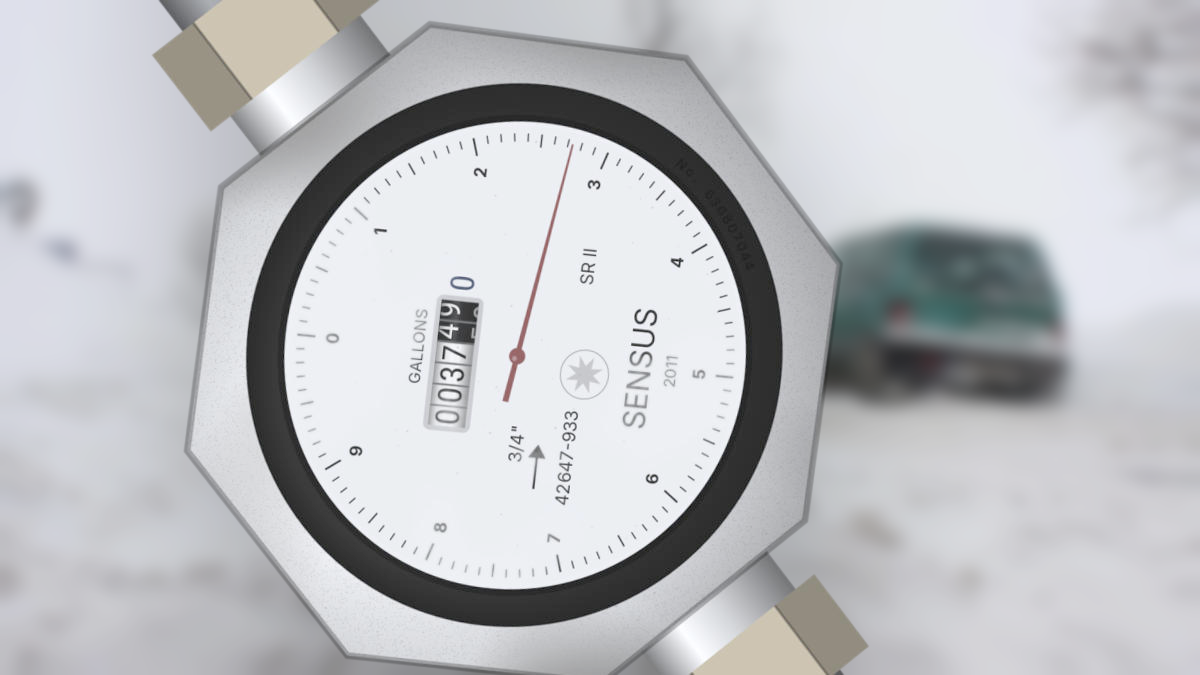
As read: **37492.7** gal
